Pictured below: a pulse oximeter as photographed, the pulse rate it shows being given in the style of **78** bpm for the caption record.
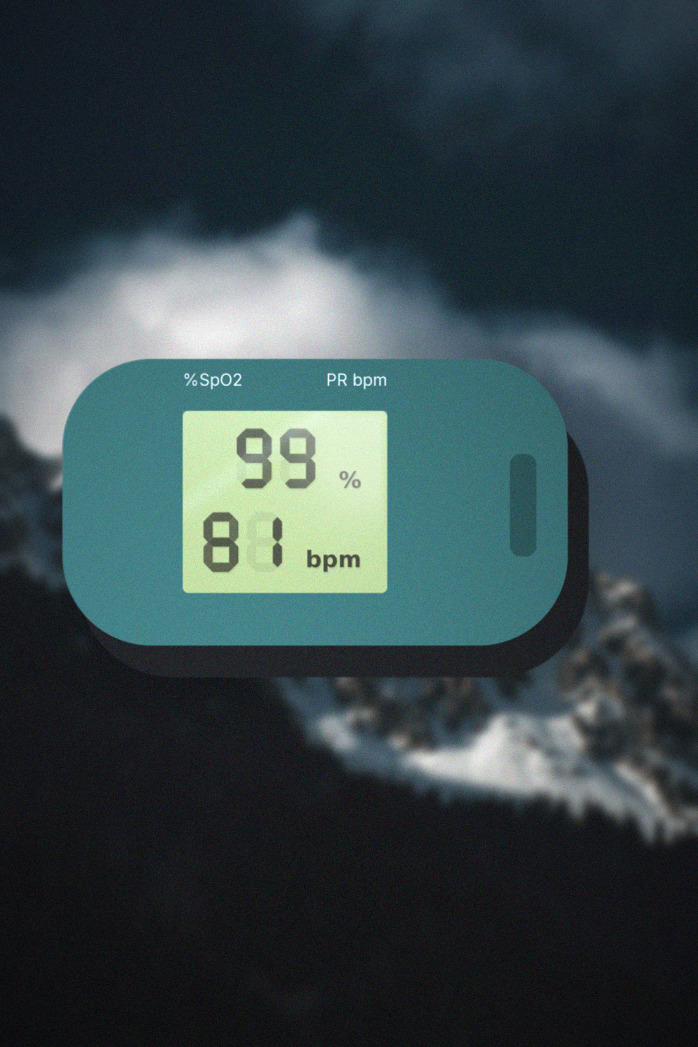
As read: **81** bpm
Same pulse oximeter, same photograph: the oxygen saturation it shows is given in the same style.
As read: **99** %
